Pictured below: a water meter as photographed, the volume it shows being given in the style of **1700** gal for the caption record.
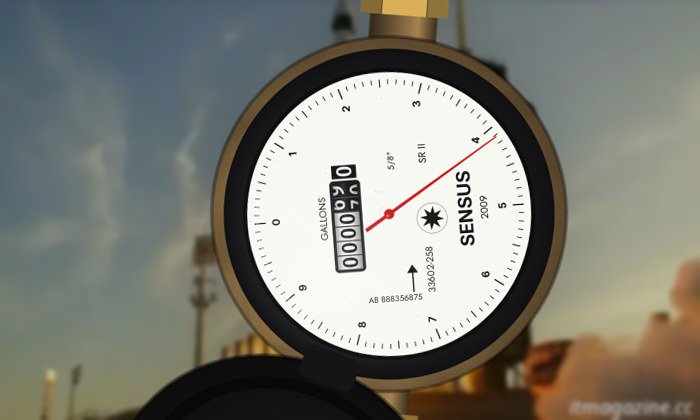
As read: **694.1** gal
